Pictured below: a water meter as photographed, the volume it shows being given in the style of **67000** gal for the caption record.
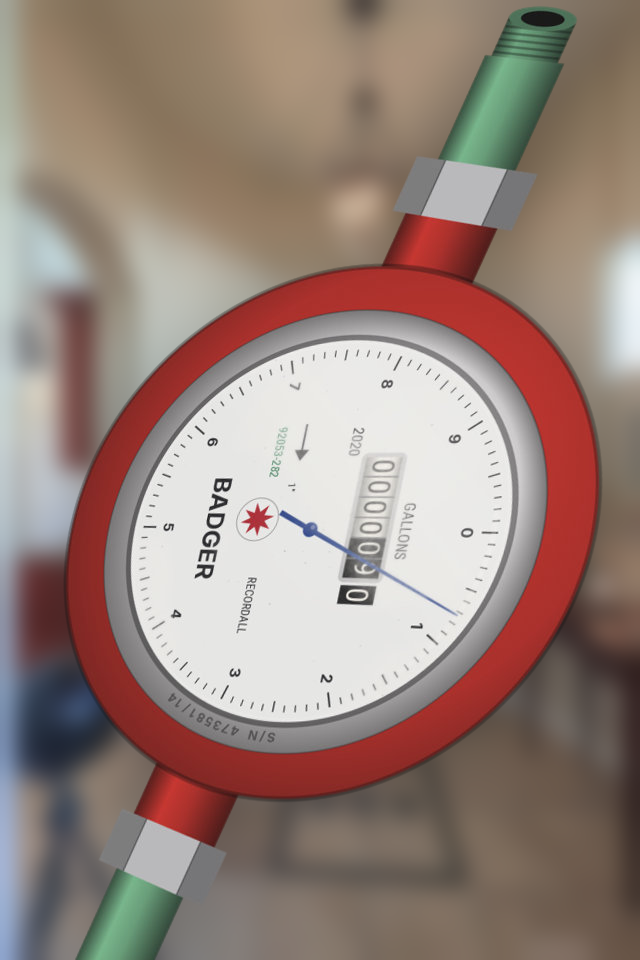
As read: **90.7** gal
